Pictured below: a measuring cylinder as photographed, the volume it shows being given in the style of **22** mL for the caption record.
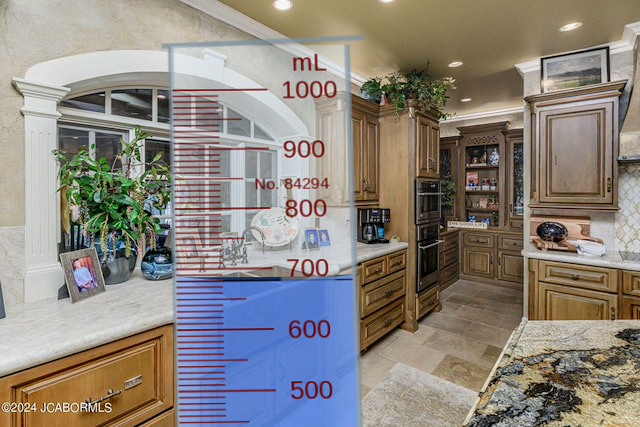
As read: **680** mL
